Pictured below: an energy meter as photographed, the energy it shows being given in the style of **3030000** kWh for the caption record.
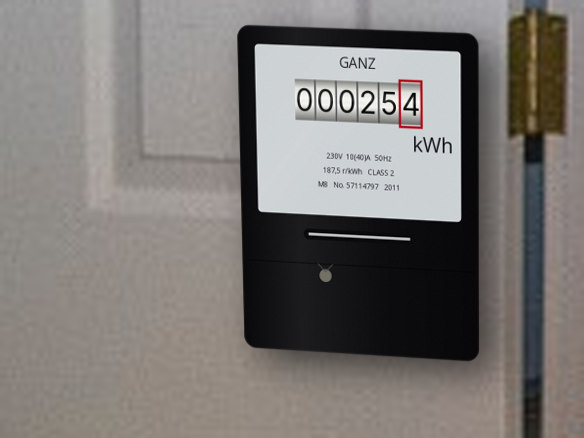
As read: **25.4** kWh
